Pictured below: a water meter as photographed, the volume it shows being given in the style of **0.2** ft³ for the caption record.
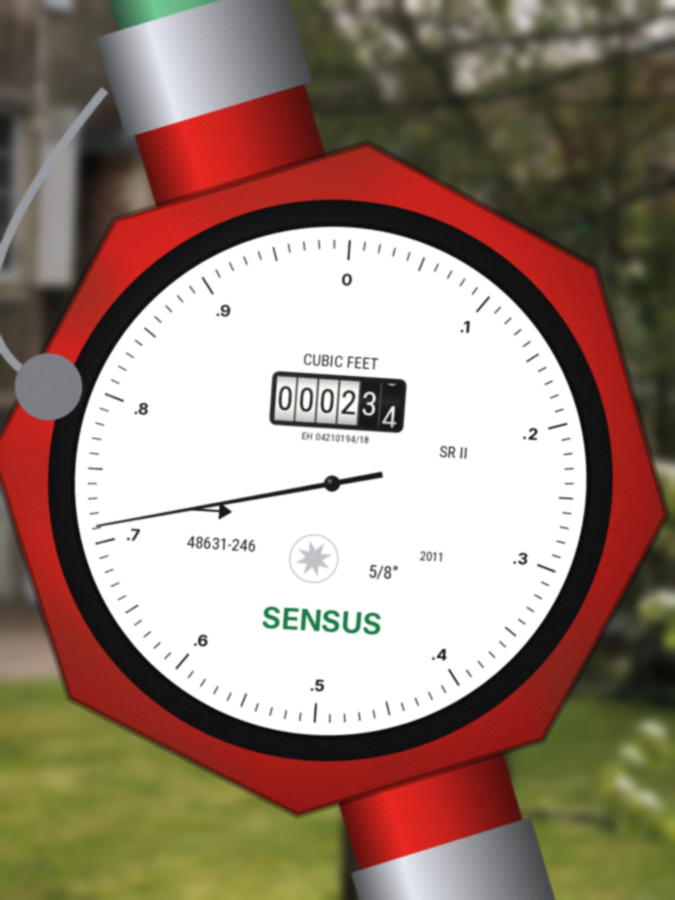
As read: **233.71** ft³
